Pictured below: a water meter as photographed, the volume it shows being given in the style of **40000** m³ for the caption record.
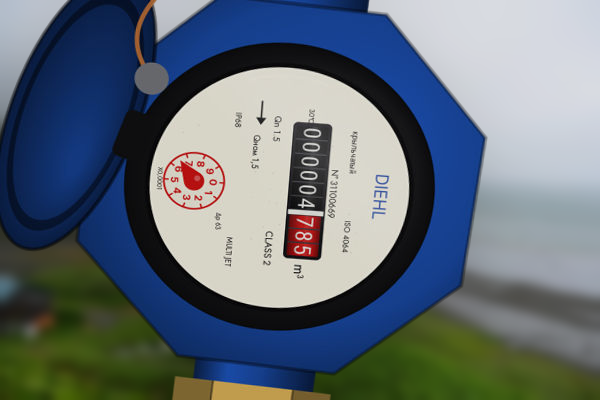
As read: **4.7856** m³
